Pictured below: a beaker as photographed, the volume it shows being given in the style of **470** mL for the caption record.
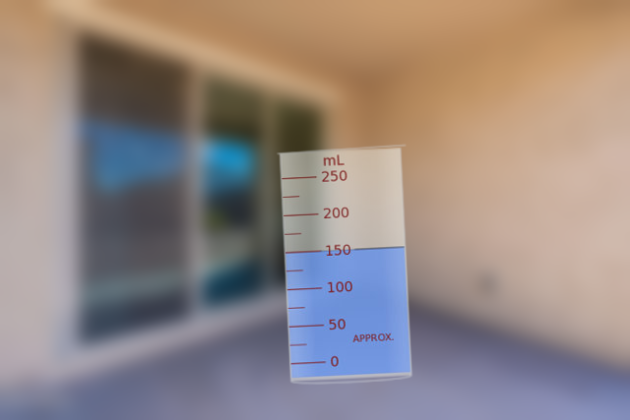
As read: **150** mL
